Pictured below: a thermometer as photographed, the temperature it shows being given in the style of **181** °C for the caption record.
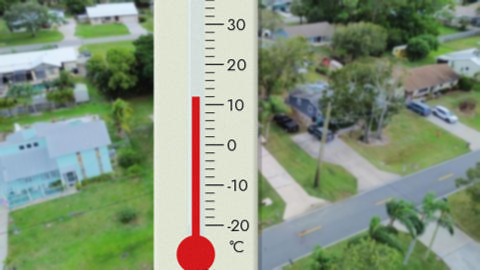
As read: **12** °C
